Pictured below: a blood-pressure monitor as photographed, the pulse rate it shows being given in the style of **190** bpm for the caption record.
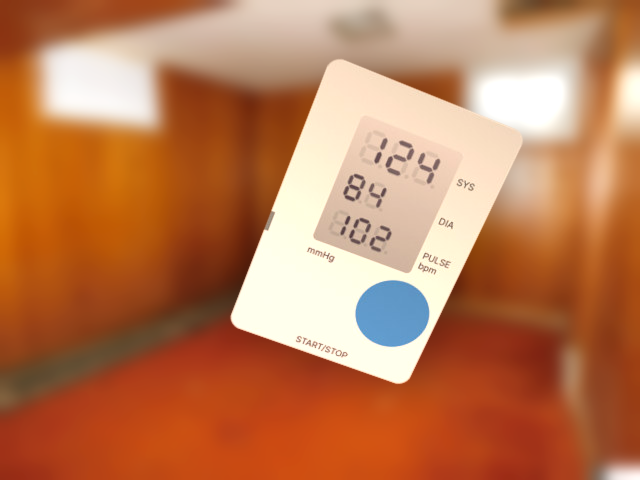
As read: **102** bpm
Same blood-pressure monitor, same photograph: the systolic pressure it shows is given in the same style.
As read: **124** mmHg
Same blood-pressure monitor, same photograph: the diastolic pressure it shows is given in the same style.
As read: **84** mmHg
